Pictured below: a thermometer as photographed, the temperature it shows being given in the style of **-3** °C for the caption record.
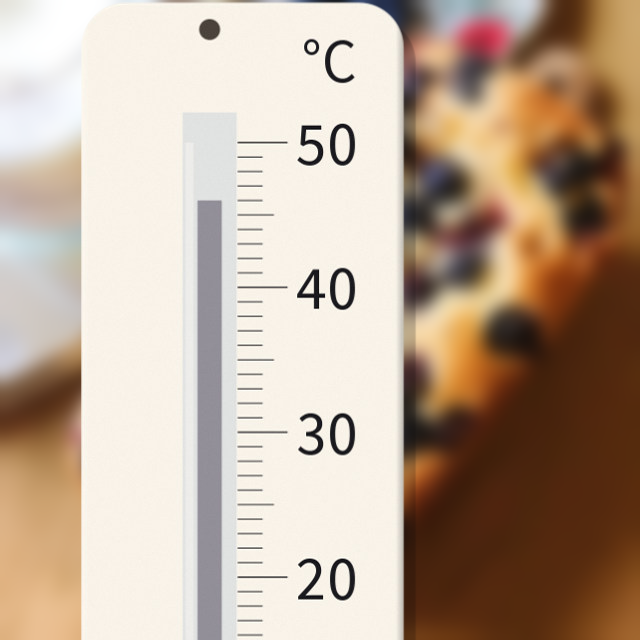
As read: **46** °C
